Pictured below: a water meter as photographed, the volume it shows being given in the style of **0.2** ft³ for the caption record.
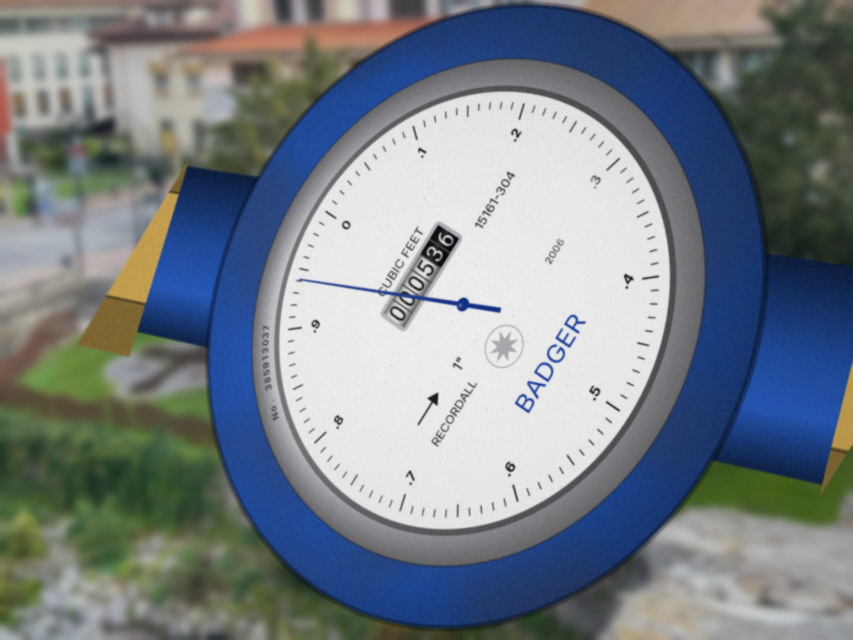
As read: **535.94** ft³
